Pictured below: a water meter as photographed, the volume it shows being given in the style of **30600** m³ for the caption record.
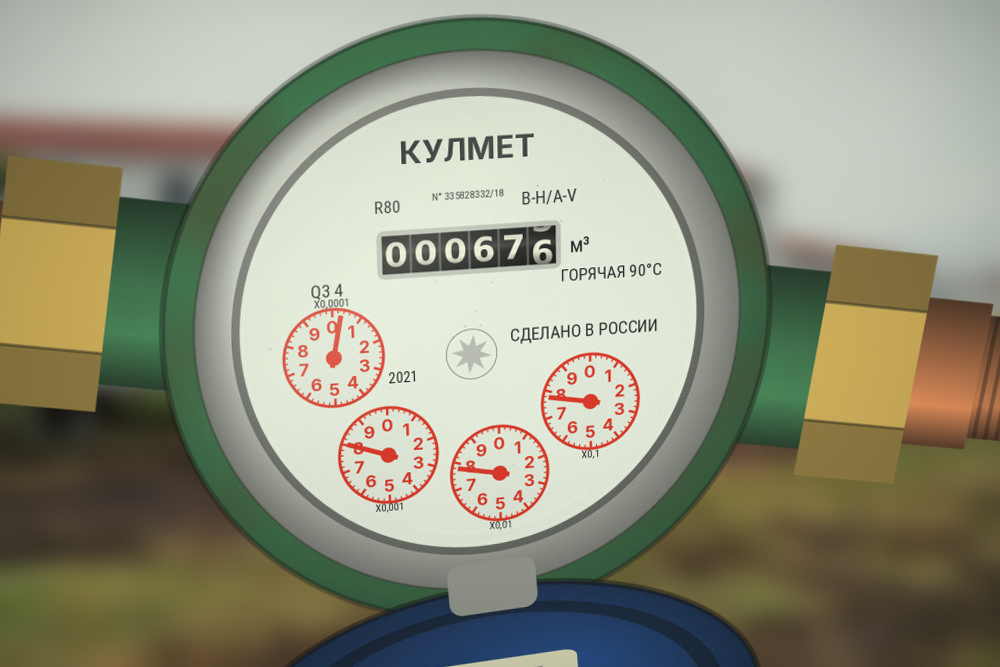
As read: **675.7780** m³
